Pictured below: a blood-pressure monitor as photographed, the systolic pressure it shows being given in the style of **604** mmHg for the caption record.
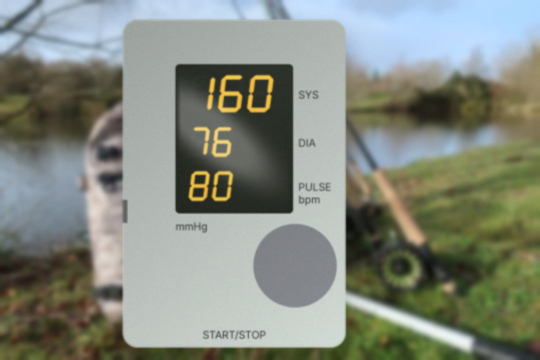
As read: **160** mmHg
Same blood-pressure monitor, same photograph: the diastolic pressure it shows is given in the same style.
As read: **76** mmHg
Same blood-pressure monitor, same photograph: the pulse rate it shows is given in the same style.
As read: **80** bpm
